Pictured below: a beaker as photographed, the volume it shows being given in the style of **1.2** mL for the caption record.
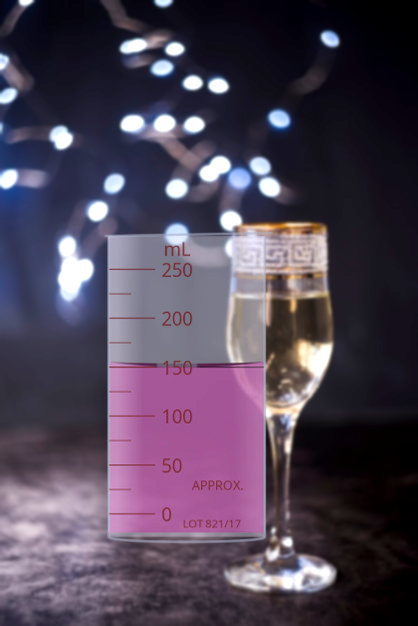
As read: **150** mL
